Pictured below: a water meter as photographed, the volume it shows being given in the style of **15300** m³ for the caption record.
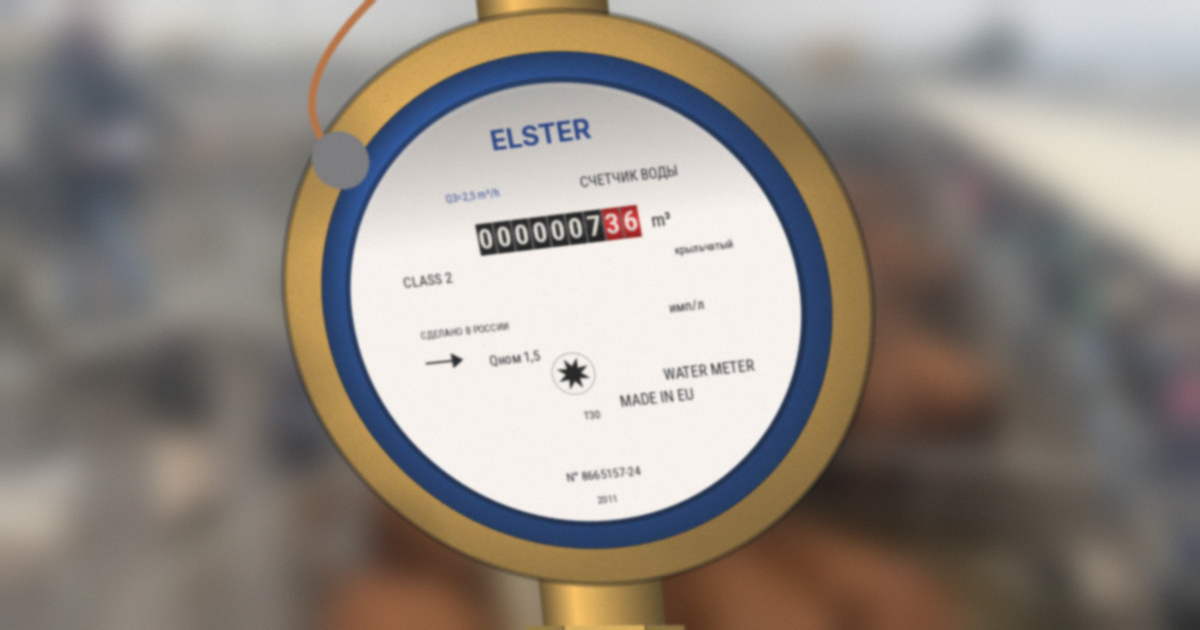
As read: **7.36** m³
